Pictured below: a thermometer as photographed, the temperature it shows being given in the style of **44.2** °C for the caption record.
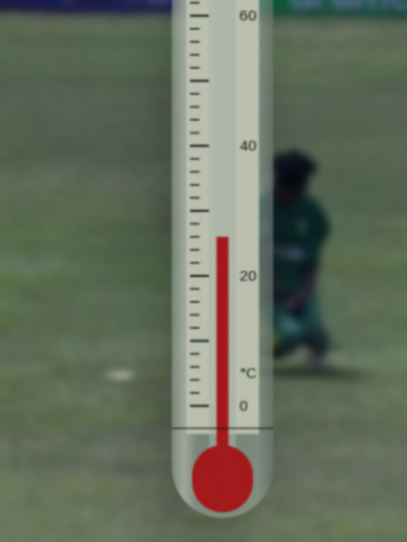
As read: **26** °C
